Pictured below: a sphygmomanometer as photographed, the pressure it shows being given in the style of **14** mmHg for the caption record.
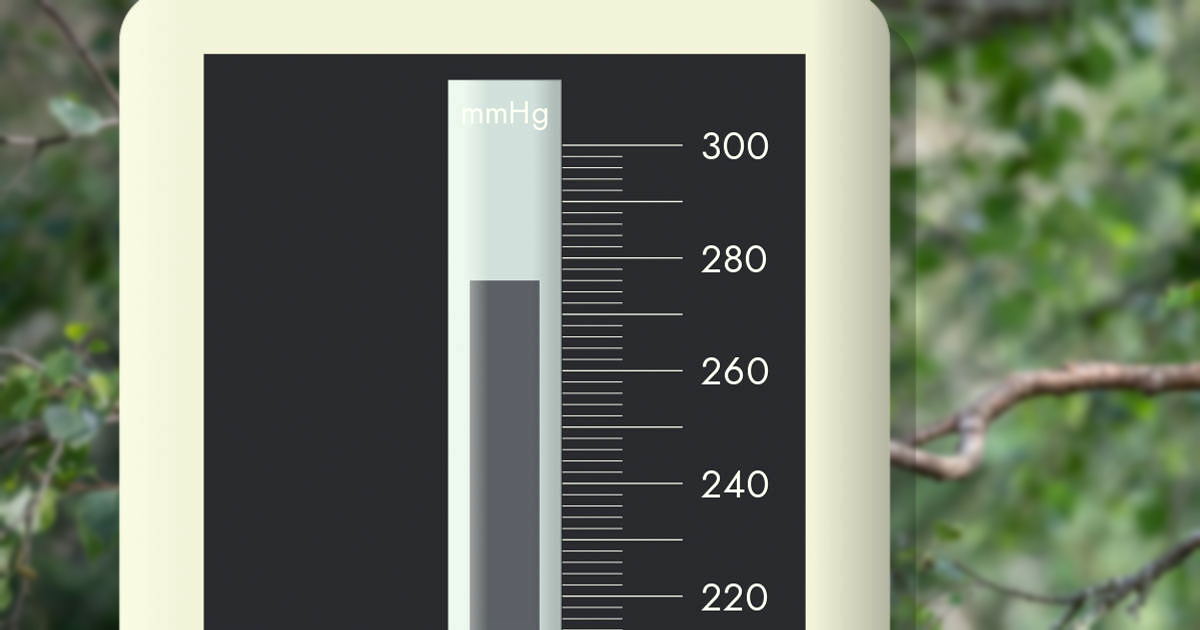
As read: **276** mmHg
